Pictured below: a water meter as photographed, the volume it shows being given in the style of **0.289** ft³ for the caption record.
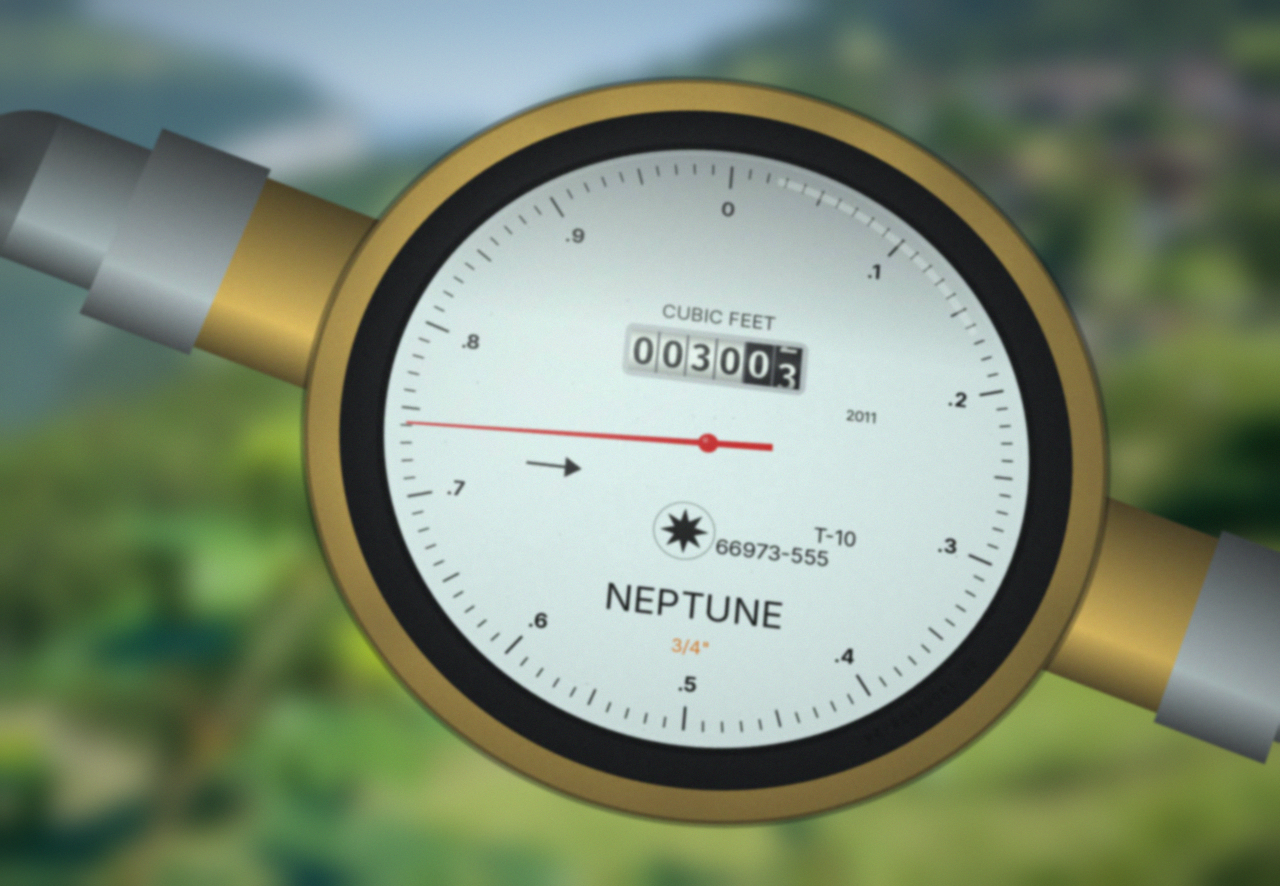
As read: **3002.74** ft³
